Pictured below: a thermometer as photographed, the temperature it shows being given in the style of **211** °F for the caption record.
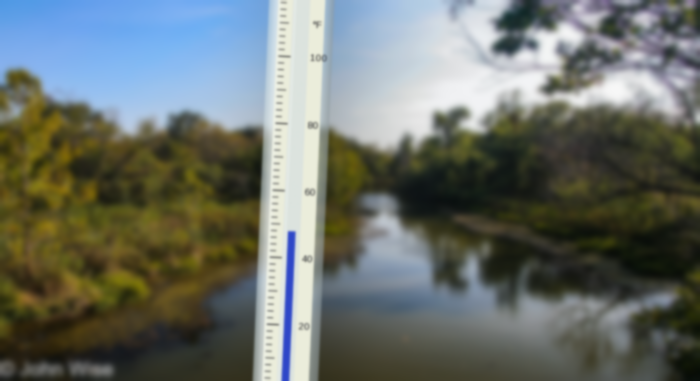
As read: **48** °F
